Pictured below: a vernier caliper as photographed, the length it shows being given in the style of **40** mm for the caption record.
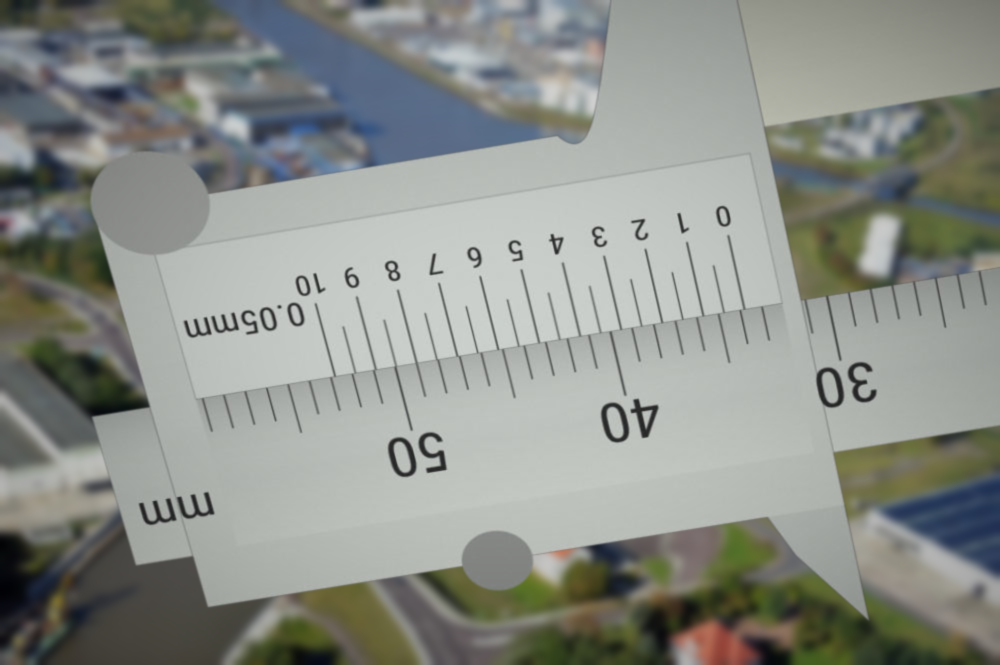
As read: **33.8** mm
